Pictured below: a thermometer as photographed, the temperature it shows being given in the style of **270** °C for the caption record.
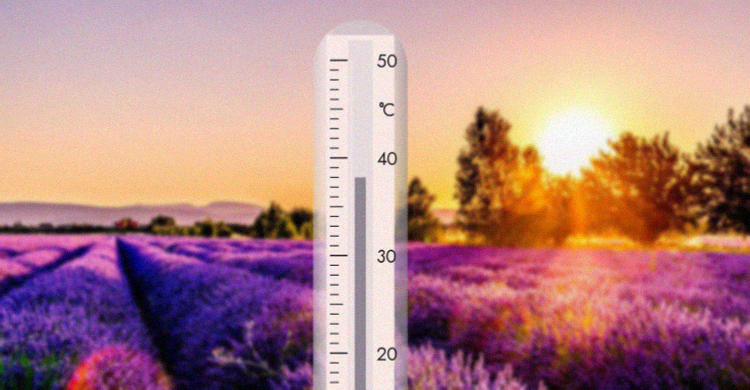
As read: **38** °C
